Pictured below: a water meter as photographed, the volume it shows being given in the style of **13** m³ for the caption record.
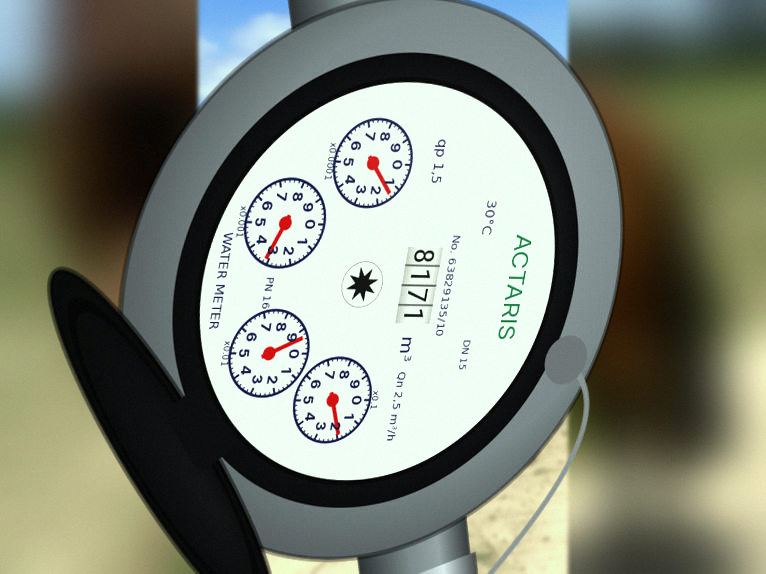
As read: **8171.1931** m³
